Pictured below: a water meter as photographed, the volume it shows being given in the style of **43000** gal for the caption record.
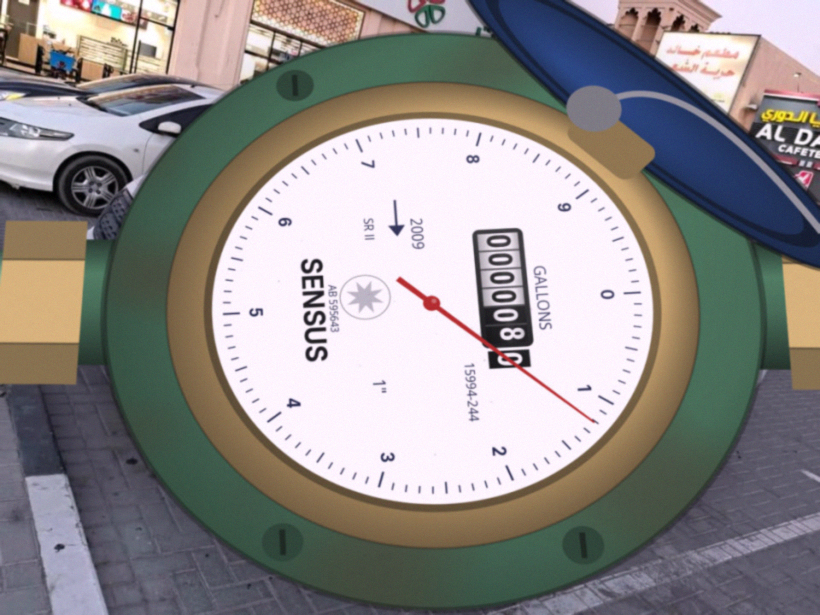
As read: **81.2** gal
